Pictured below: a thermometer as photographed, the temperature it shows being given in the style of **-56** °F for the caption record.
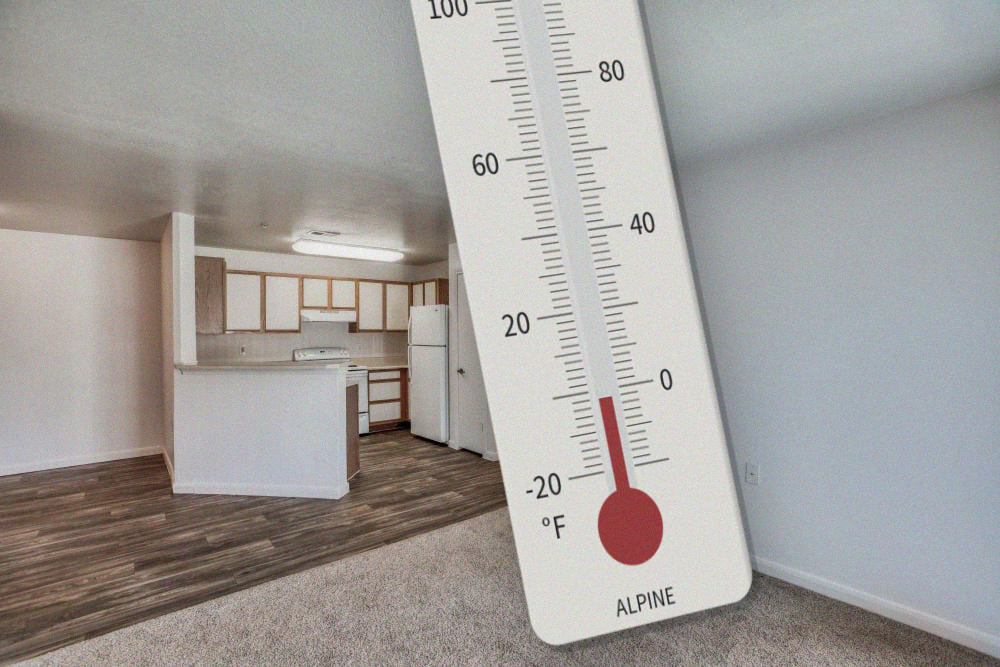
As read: **-2** °F
